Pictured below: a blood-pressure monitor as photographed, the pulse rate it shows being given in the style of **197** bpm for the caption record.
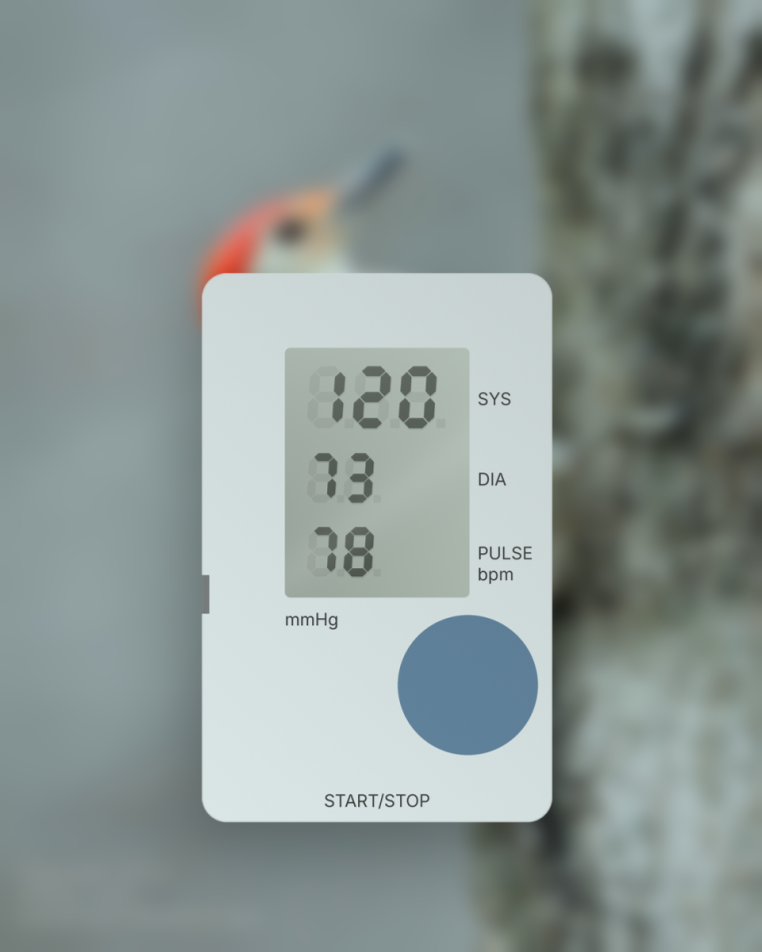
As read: **78** bpm
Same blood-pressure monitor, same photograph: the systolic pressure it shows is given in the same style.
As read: **120** mmHg
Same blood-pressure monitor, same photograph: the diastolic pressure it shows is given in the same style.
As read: **73** mmHg
